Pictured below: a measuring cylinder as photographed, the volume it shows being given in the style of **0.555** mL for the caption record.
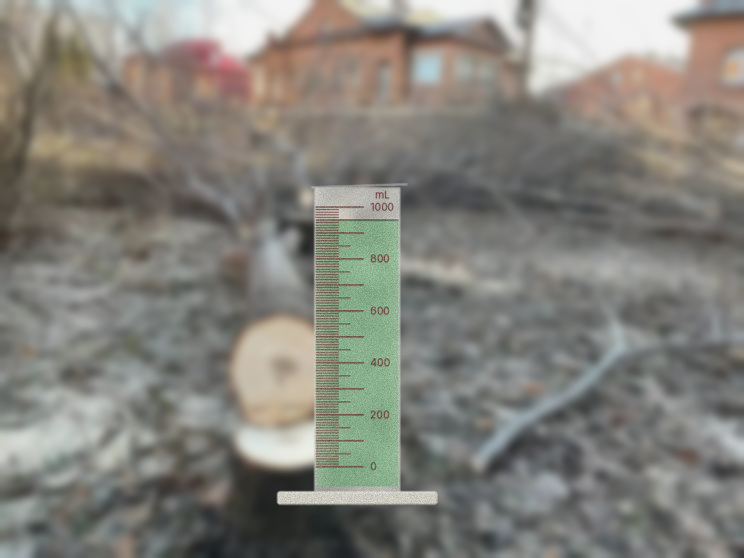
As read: **950** mL
